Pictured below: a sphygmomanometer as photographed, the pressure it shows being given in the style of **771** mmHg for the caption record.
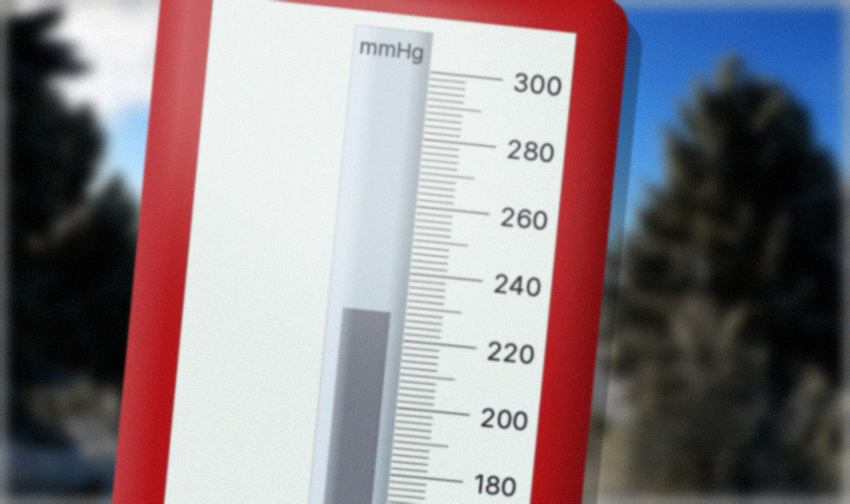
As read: **228** mmHg
